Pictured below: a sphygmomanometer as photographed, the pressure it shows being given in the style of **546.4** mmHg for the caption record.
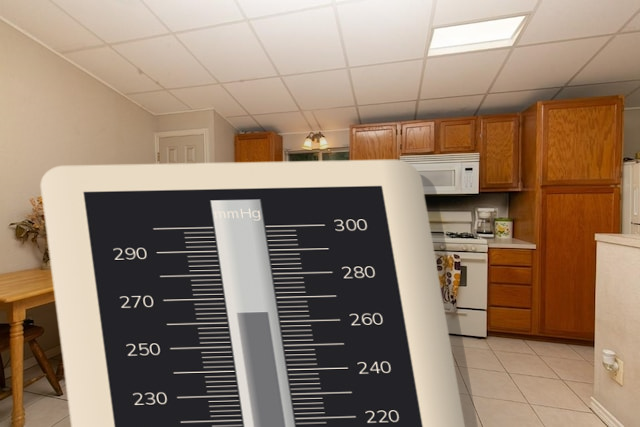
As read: **264** mmHg
